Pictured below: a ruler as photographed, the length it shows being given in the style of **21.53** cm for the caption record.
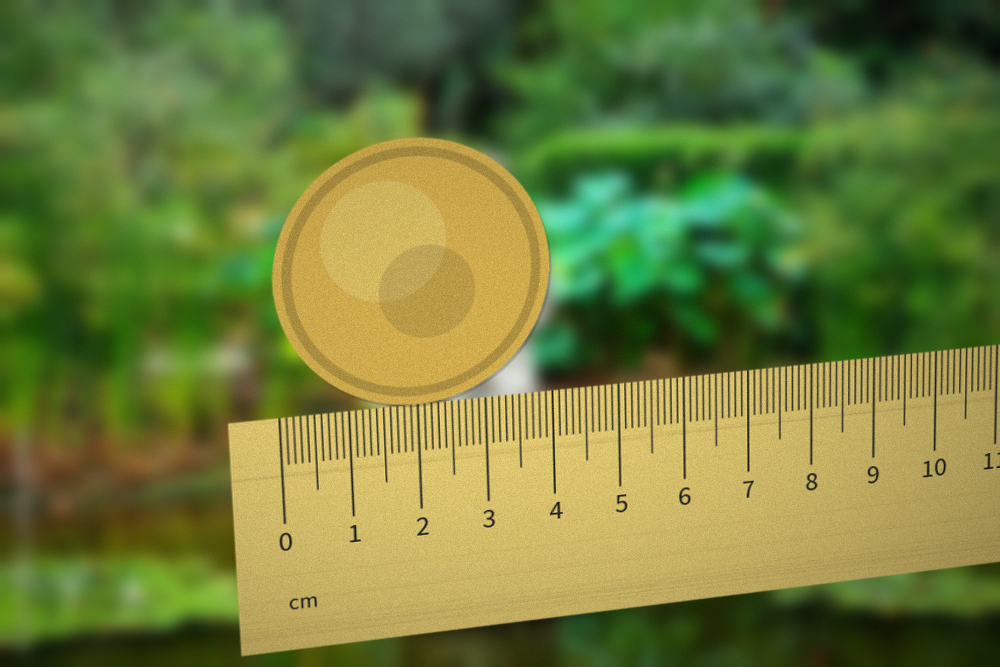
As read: **4** cm
